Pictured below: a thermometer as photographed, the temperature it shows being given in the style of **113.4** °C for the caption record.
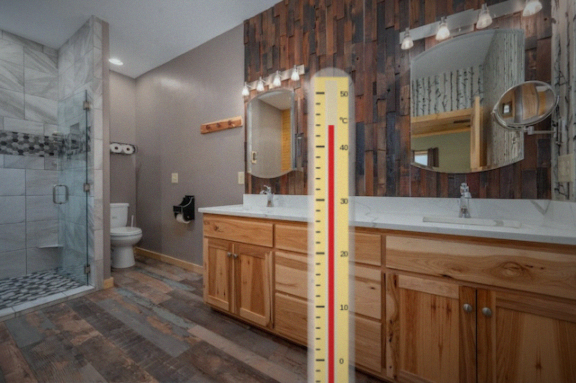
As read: **44** °C
